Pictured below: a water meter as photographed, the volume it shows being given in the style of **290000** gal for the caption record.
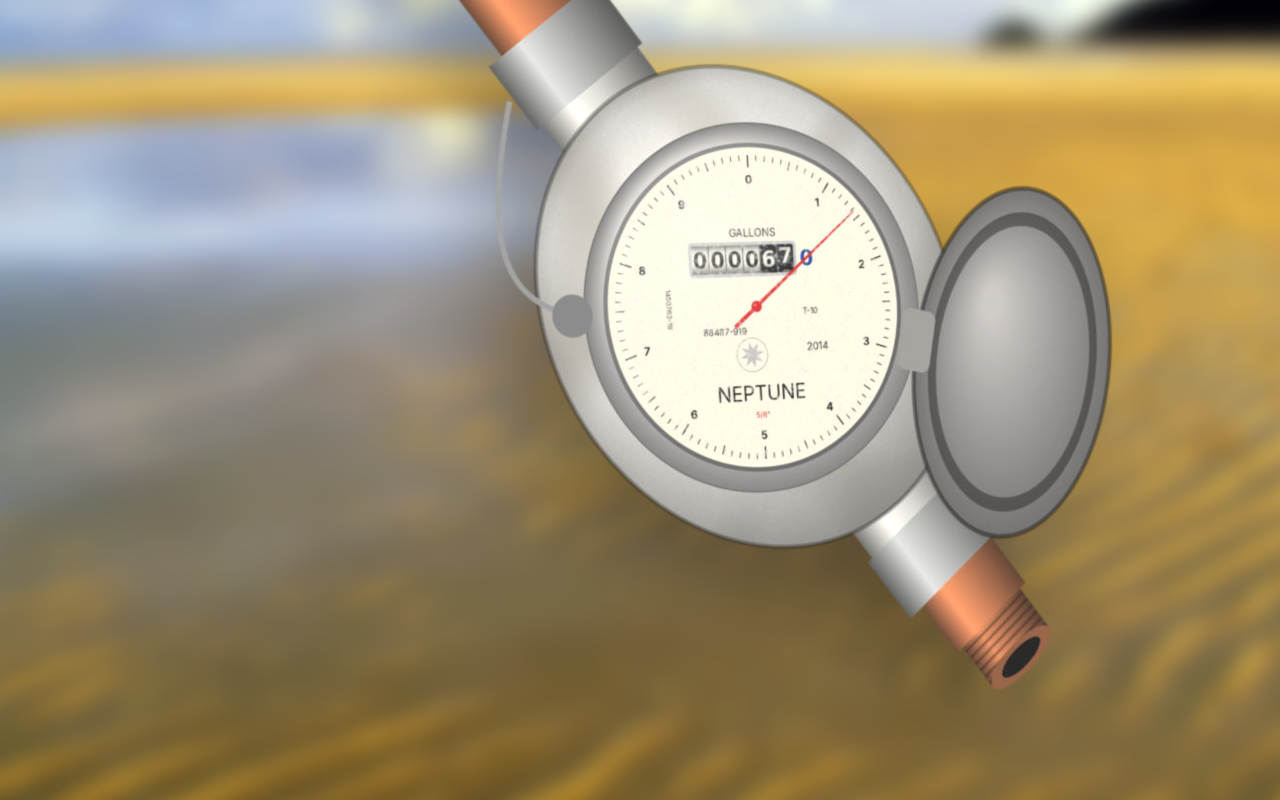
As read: **671.4** gal
